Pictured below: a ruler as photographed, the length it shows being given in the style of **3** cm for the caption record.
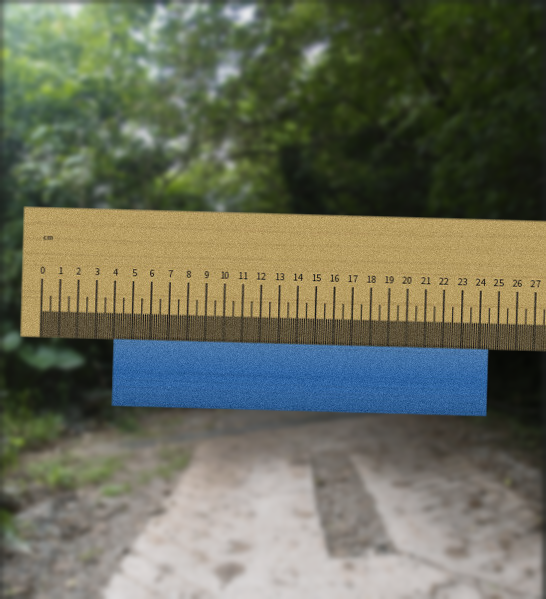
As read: **20.5** cm
